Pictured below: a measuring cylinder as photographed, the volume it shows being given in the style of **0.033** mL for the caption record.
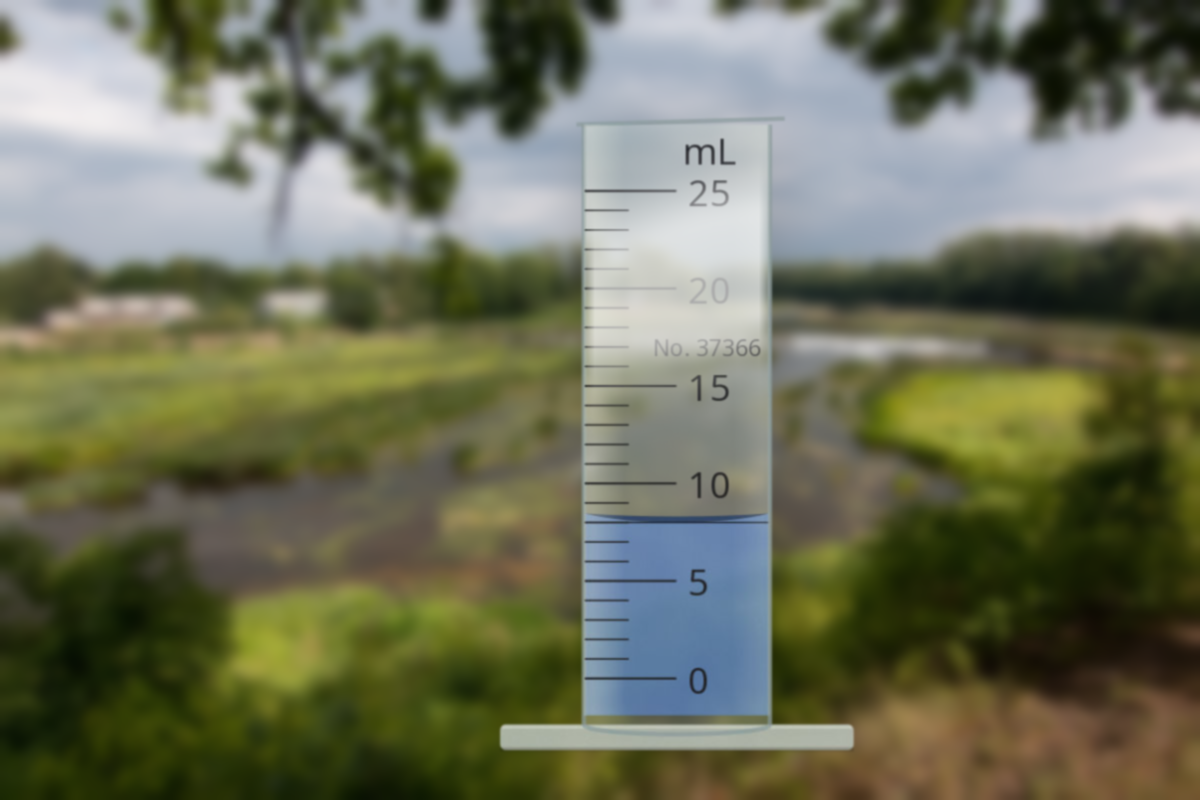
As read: **8** mL
